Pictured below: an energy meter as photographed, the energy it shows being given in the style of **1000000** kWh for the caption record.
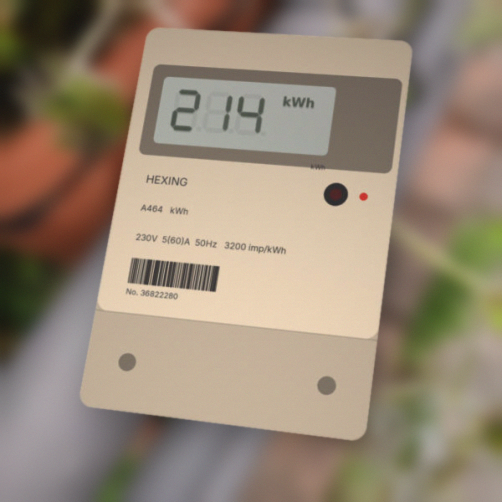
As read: **214** kWh
